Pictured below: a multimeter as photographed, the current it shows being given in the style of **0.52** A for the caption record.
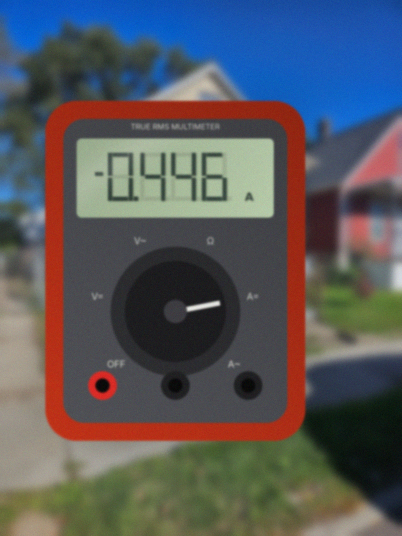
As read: **-0.446** A
